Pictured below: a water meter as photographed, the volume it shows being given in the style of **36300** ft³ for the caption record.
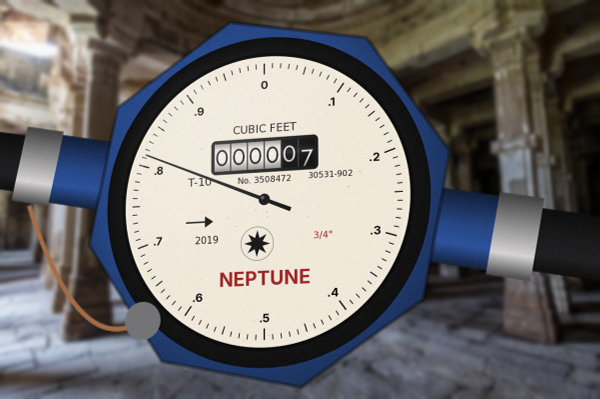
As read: **6.81** ft³
